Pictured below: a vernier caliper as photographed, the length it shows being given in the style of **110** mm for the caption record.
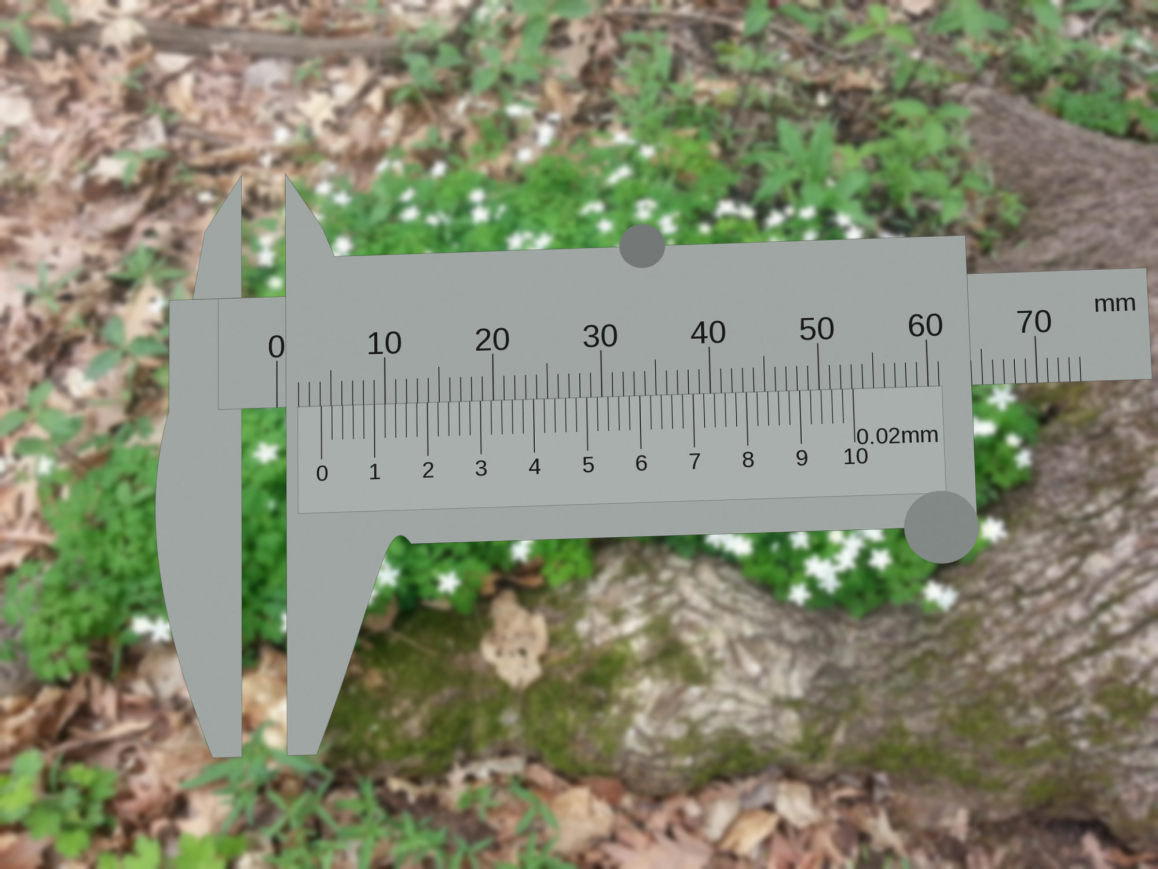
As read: **4.1** mm
